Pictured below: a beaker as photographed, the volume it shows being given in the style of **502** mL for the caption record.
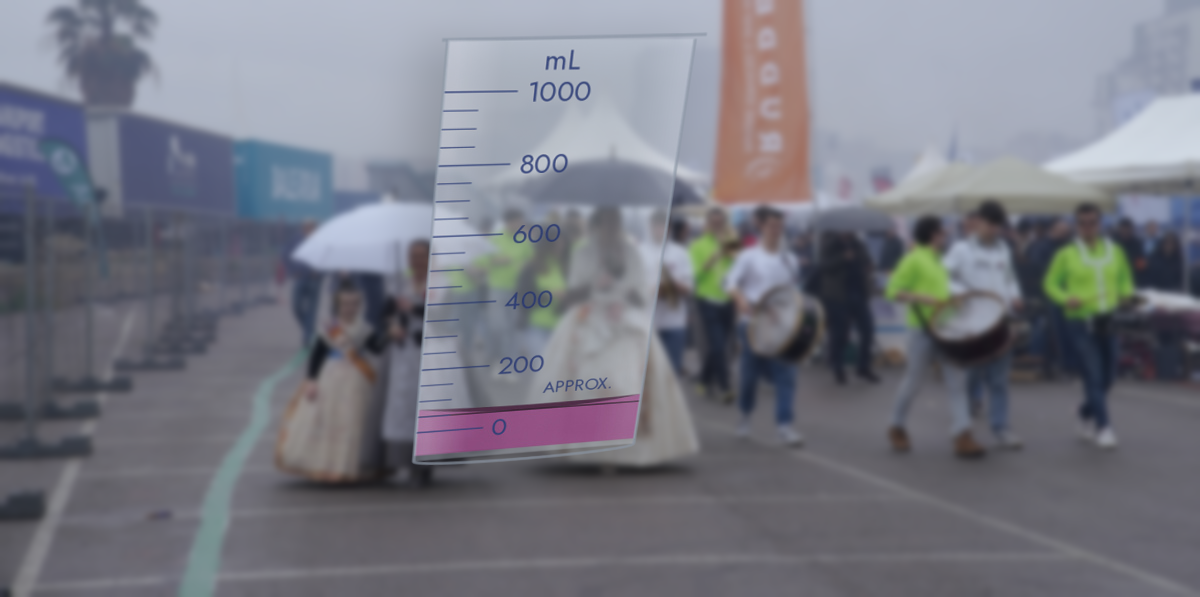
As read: **50** mL
